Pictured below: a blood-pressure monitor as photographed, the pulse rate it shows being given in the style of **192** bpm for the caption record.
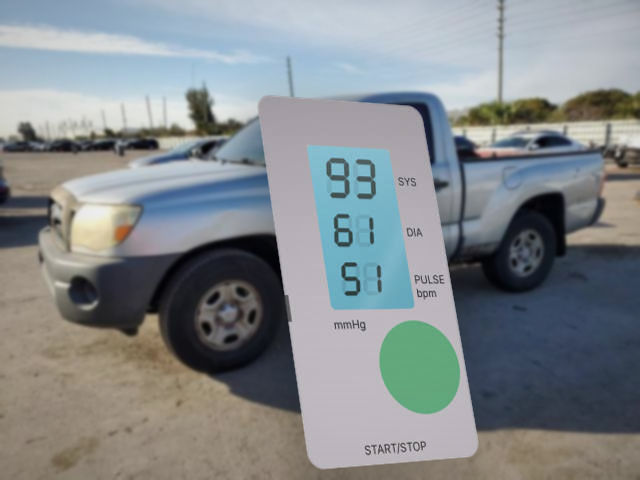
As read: **51** bpm
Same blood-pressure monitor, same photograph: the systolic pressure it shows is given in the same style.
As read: **93** mmHg
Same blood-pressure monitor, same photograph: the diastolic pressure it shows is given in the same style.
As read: **61** mmHg
